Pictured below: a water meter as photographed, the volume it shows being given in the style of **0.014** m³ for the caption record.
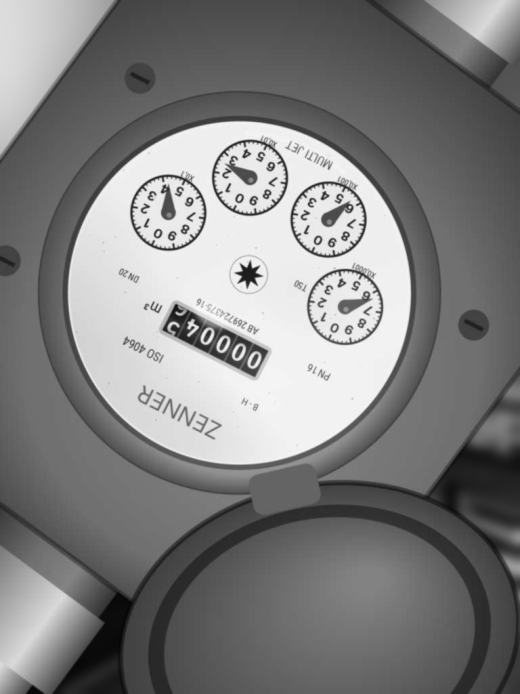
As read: **45.4256** m³
